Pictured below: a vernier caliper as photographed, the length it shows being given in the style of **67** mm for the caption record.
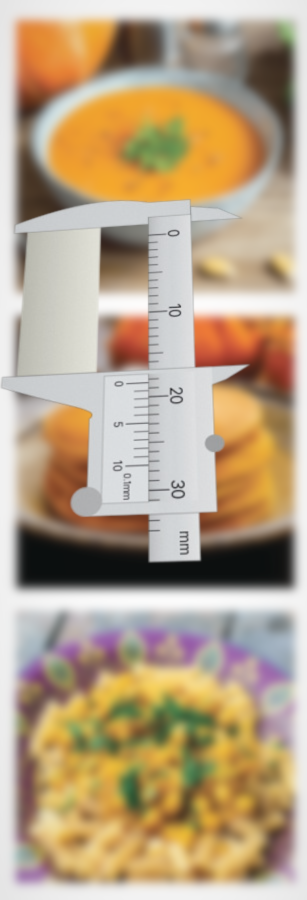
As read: **18.4** mm
